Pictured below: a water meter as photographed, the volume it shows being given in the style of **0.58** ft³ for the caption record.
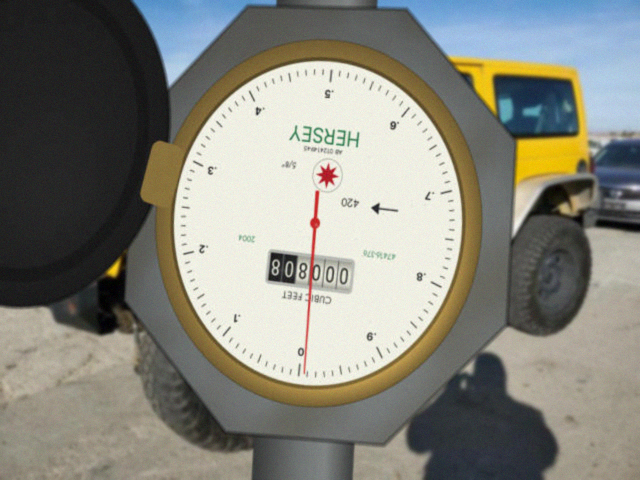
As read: **807.99** ft³
